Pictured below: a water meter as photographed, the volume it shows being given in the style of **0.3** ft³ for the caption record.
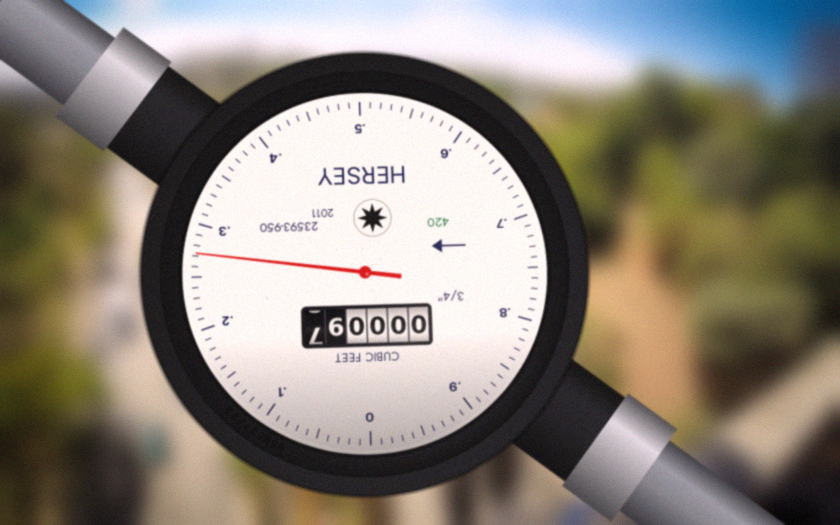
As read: **97.27** ft³
